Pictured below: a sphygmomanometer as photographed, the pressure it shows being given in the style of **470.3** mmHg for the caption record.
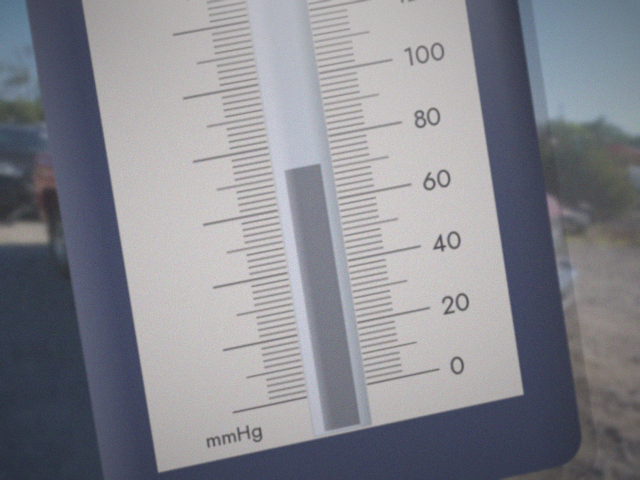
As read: **72** mmHg
